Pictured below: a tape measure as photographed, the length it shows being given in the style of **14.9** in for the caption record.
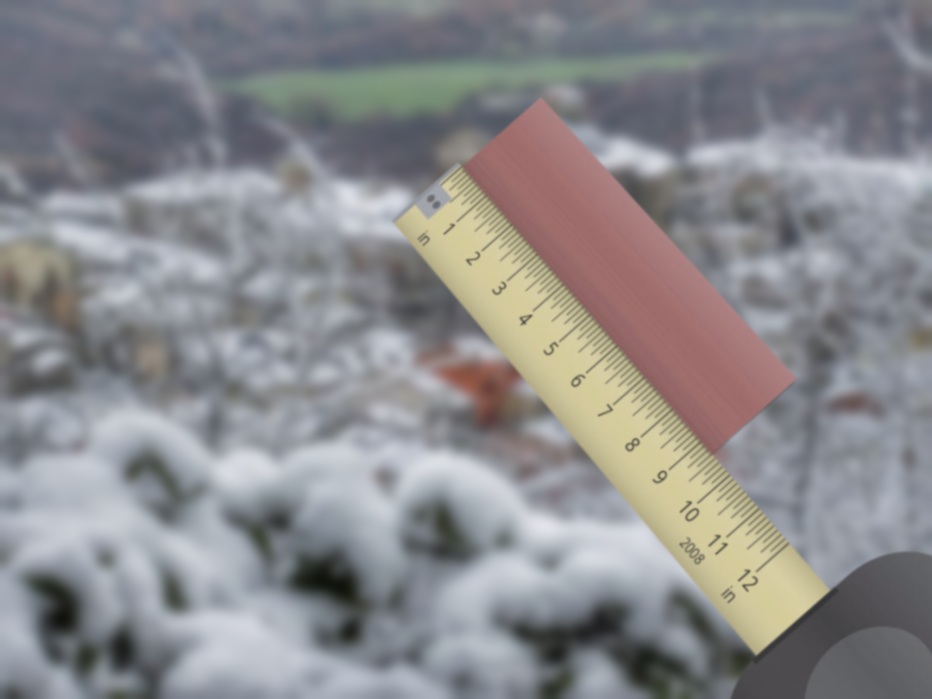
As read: **9.375** in
